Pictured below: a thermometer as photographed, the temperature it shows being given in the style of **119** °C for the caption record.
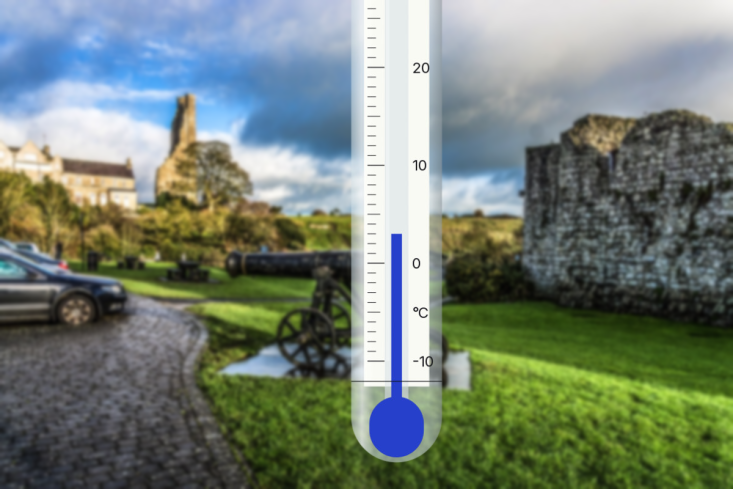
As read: **3** °C
